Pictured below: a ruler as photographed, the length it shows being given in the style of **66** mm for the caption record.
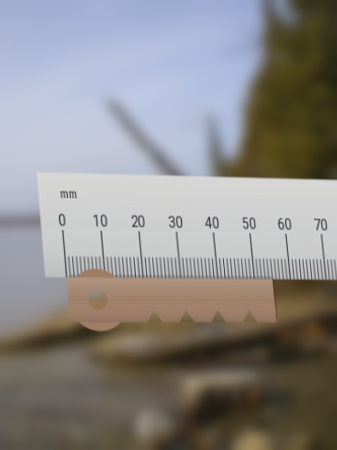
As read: **55** mm
